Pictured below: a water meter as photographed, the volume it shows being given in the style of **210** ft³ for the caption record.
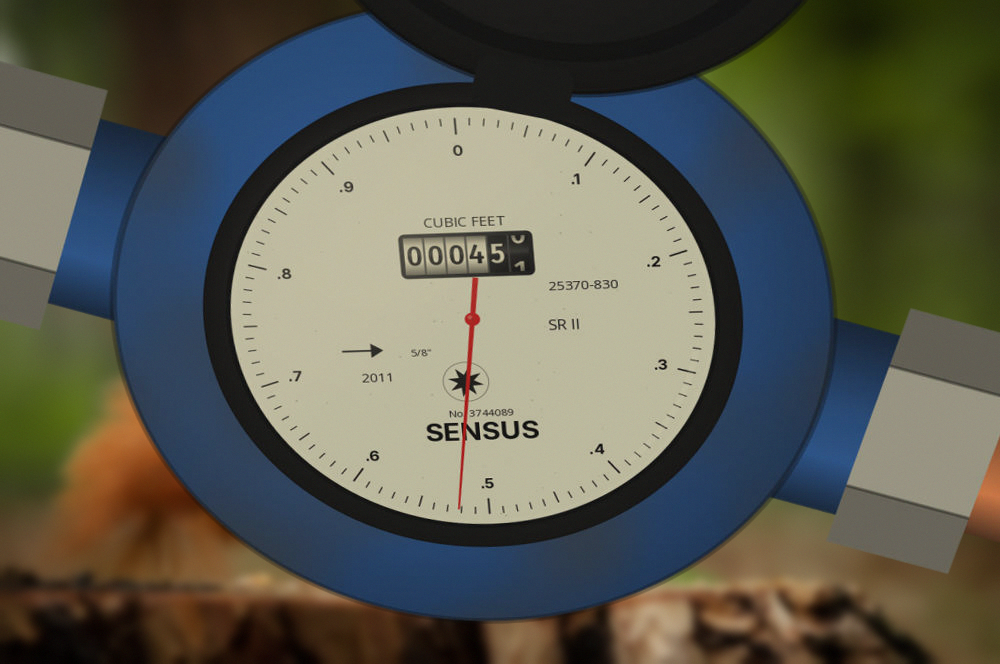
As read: **450.52** ft³
